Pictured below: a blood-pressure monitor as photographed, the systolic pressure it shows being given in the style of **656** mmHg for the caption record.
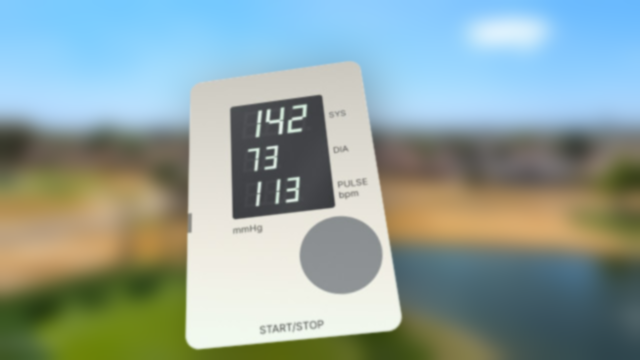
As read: **142** mmHg
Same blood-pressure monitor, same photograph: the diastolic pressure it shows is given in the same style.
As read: **73** mmHg
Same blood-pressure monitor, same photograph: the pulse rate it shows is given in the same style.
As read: **113** bpm
